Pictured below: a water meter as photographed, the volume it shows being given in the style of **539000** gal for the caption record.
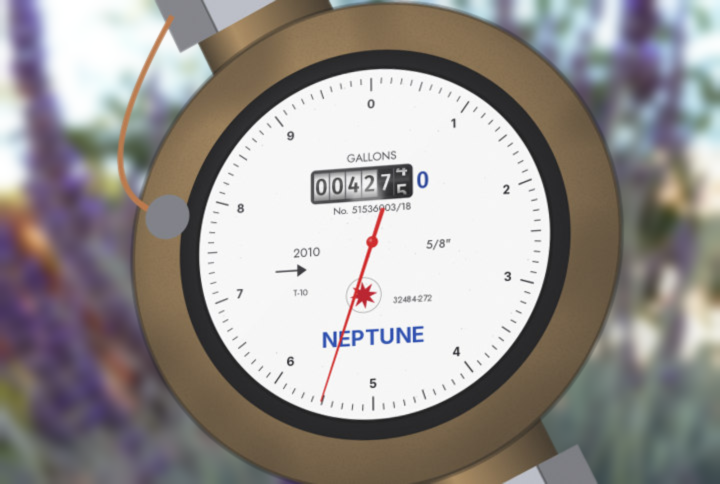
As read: **42745.5** gal
